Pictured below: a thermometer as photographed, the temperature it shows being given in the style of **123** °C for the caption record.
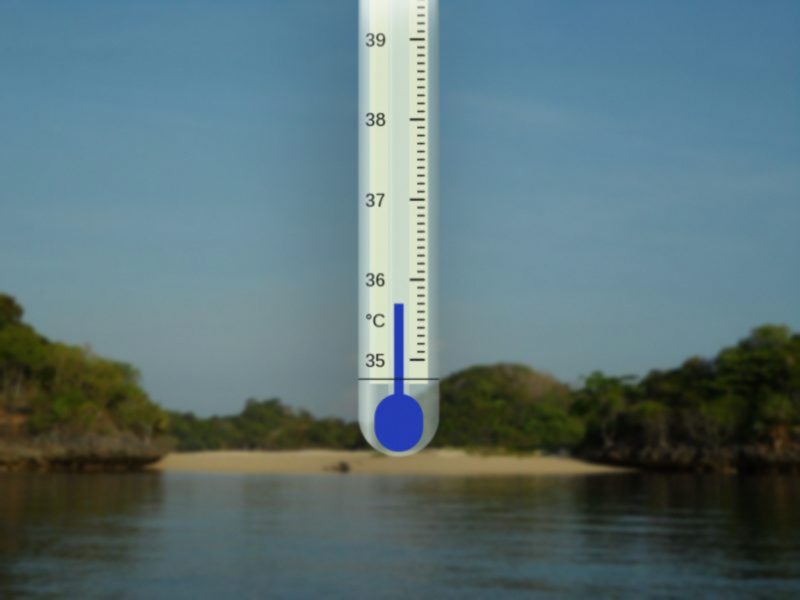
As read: **35.7** °C
